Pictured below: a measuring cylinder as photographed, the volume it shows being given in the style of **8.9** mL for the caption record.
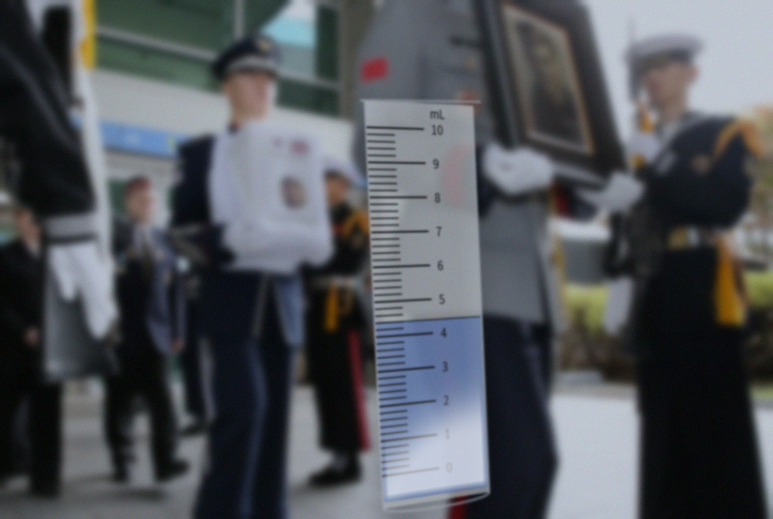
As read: **4.4** mL
